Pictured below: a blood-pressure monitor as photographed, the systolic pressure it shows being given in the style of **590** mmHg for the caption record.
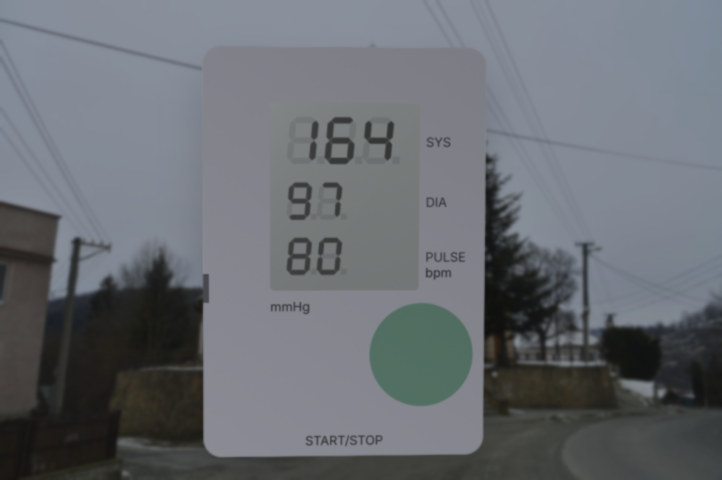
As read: **164** mmHg
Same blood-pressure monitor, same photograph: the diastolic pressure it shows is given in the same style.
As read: **97** mmHg
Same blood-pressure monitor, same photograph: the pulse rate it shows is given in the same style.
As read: **80** bpm
